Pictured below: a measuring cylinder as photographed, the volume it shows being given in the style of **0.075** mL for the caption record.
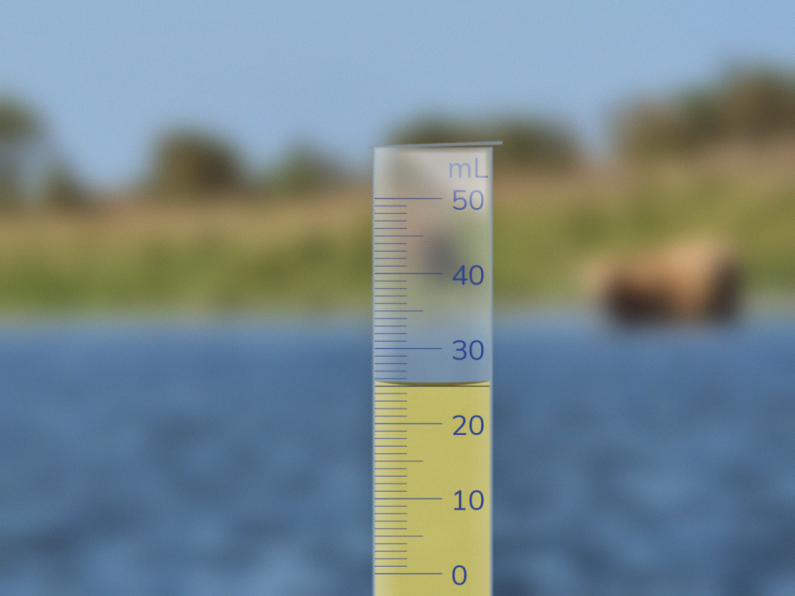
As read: **25** mL
